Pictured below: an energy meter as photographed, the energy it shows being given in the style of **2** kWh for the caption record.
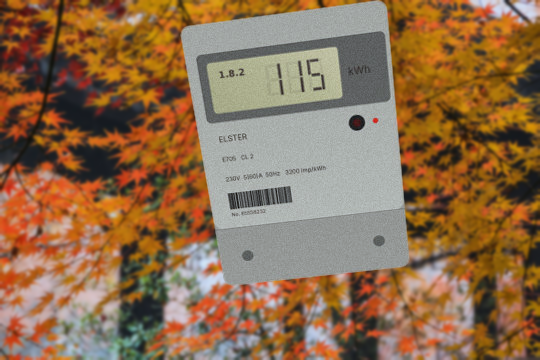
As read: **115** kWh
